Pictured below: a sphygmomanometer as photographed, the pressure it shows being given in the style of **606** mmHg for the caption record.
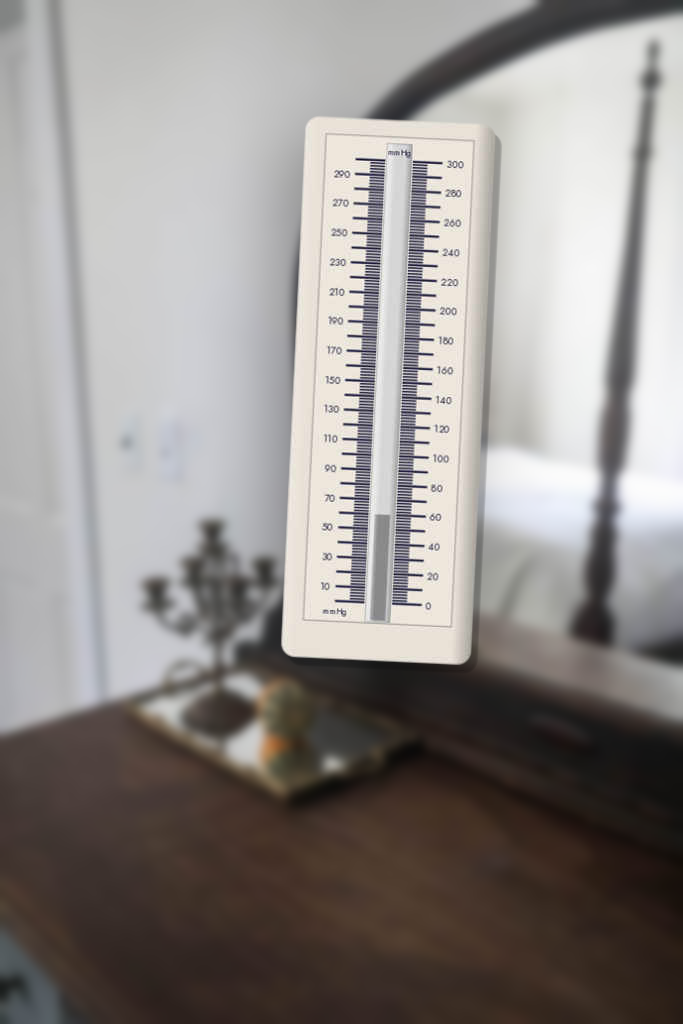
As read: **60** mmHg
